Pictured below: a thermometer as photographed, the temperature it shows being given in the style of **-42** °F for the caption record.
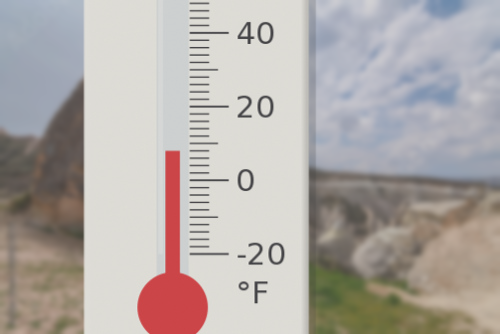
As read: **8** °F
